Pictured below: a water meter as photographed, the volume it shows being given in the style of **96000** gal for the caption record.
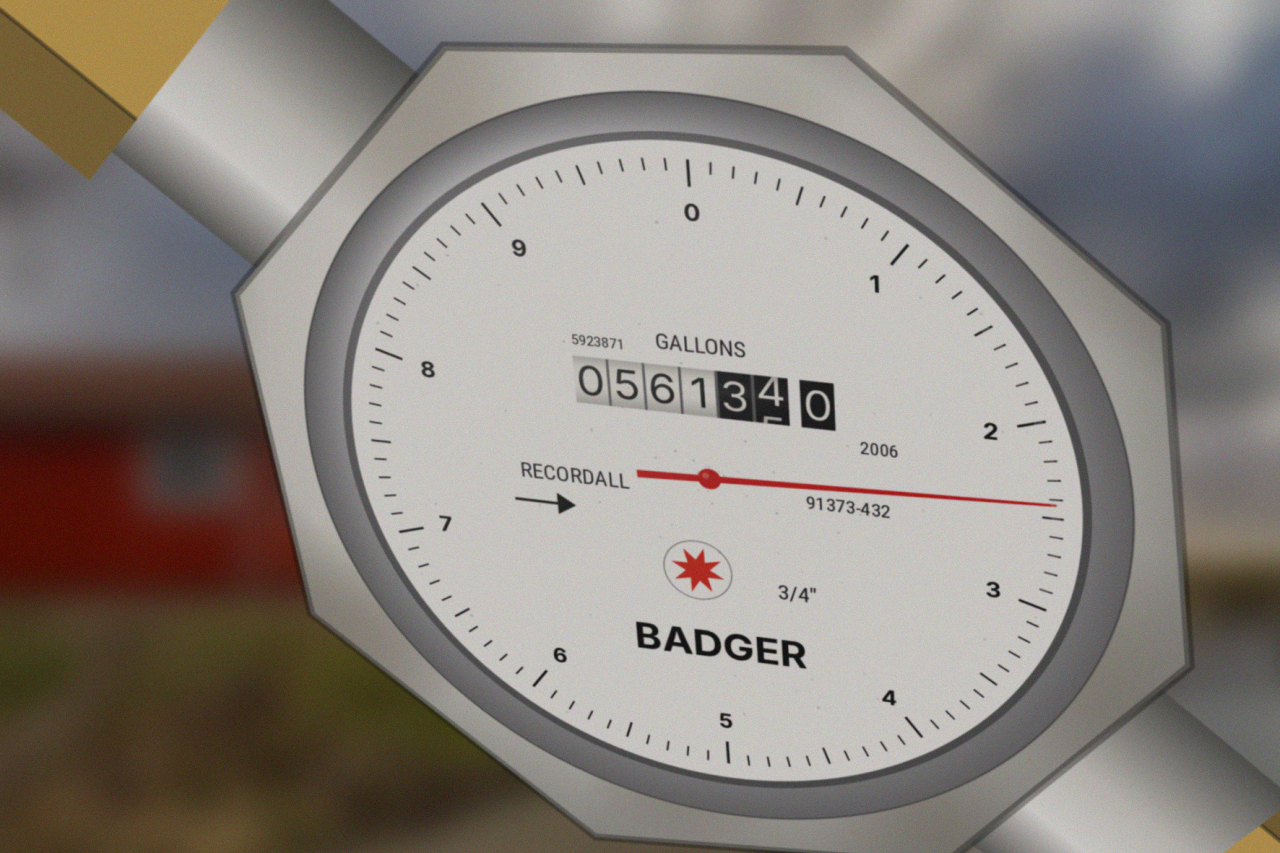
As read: **561342.4** gal
